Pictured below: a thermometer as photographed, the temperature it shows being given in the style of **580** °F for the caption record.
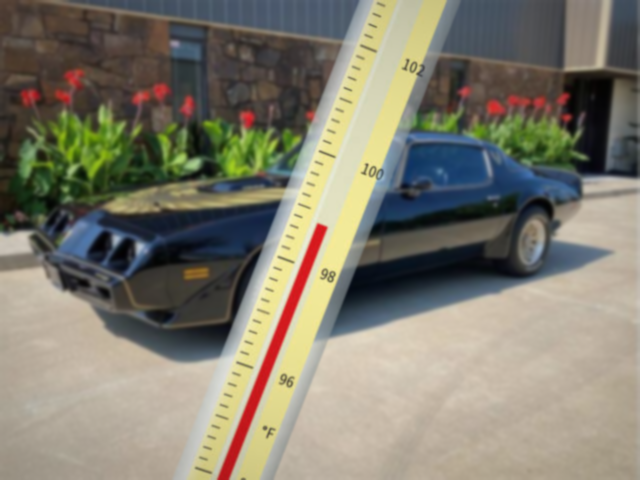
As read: **98.8** °F
